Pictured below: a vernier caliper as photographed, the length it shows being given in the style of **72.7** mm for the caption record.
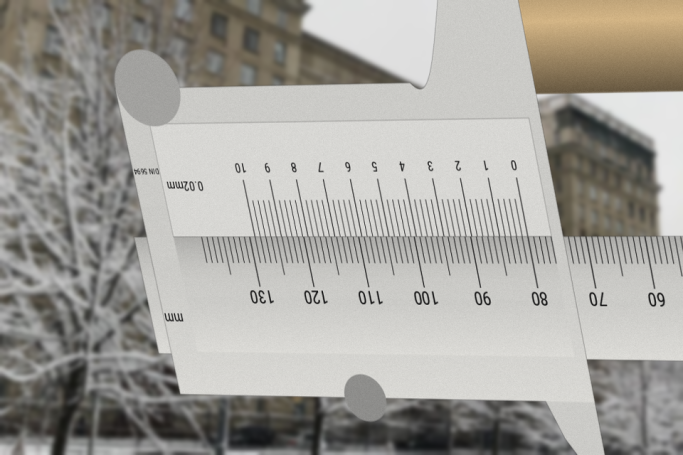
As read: **80.0** mm
